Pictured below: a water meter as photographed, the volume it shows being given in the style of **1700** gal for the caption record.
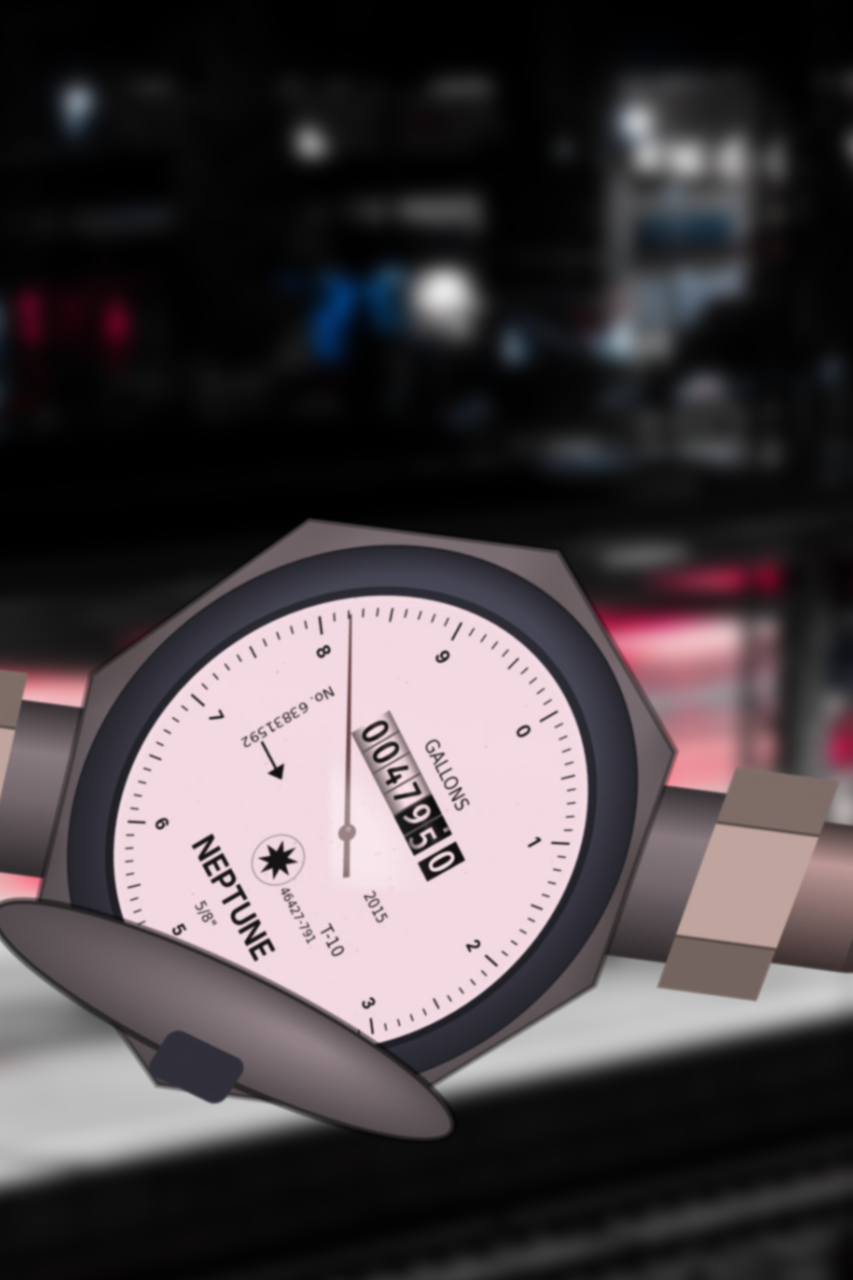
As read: **47948.2** gal
